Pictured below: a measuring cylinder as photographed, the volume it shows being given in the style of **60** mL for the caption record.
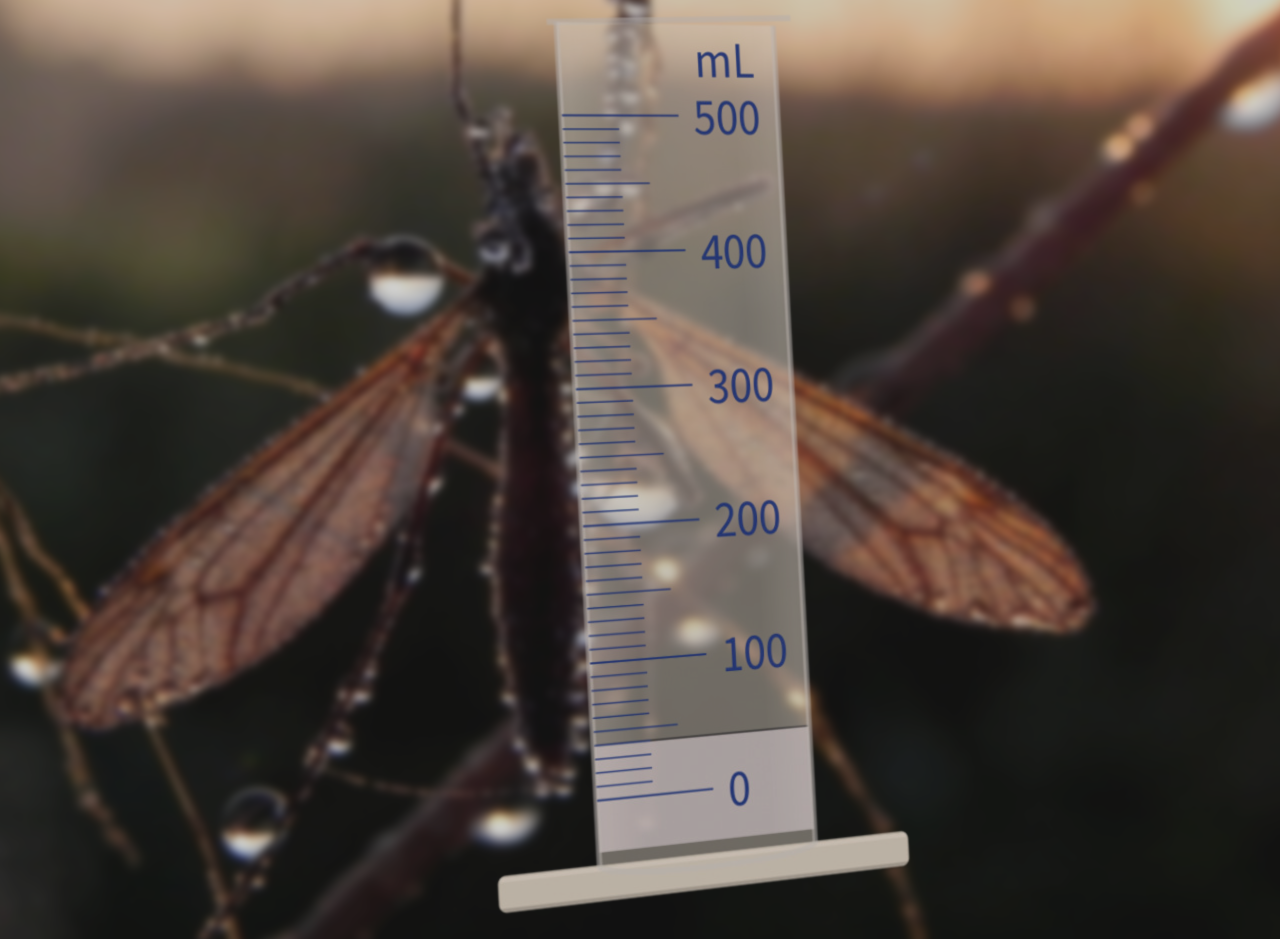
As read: **40** mL
